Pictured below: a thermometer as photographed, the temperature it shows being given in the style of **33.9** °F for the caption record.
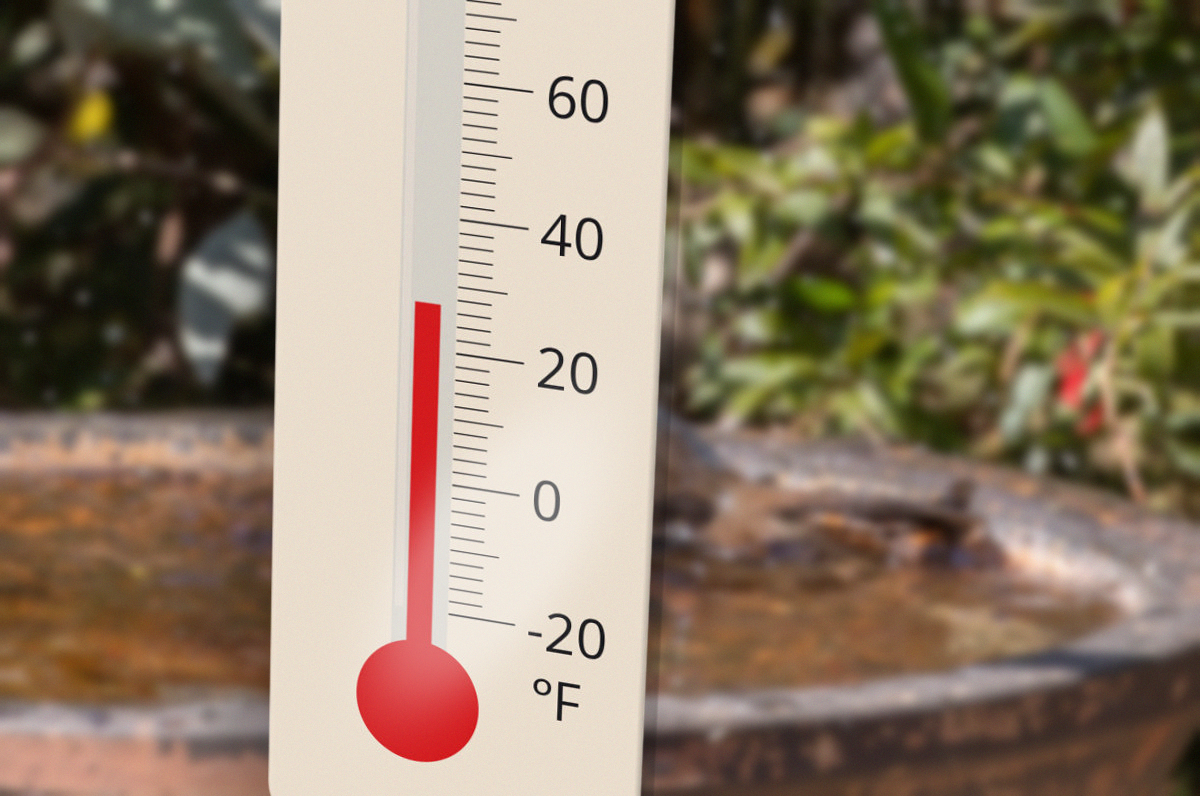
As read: **27** °F
